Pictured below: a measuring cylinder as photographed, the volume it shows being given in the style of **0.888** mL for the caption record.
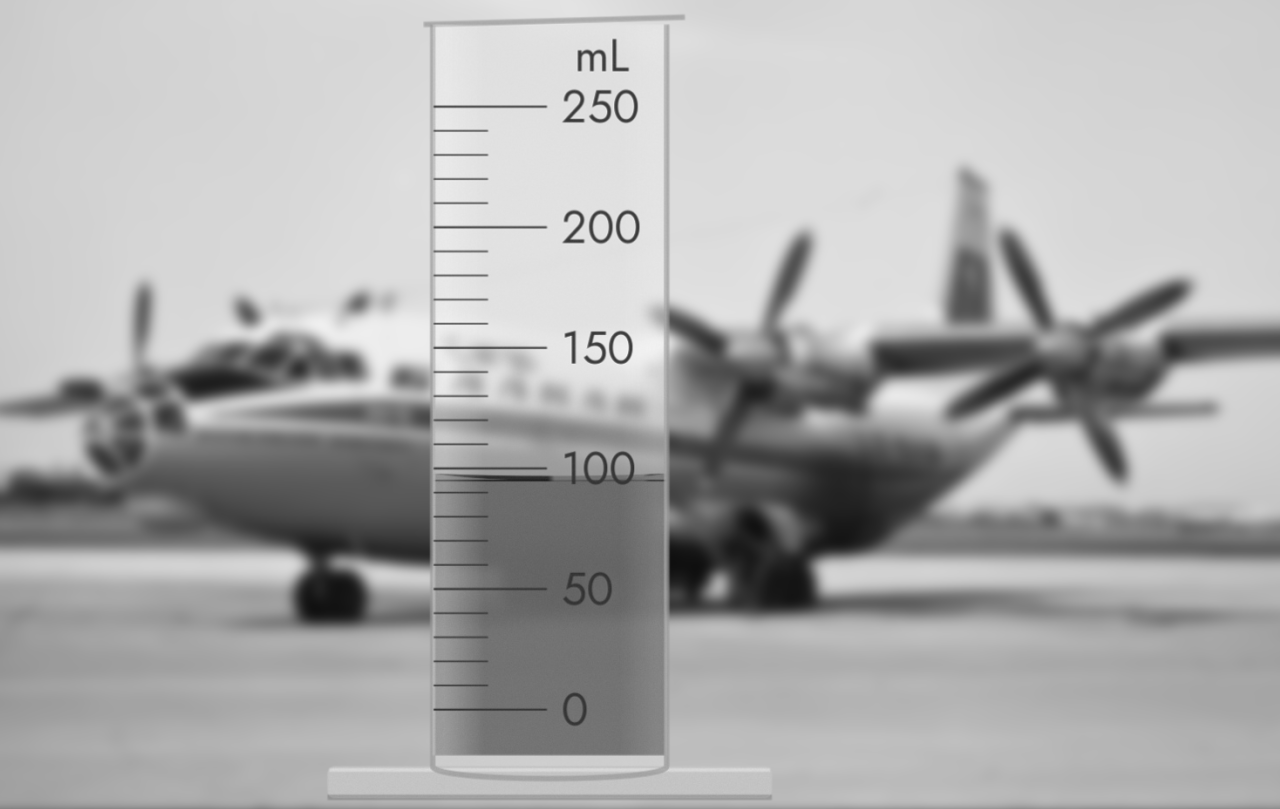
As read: **95** mL
